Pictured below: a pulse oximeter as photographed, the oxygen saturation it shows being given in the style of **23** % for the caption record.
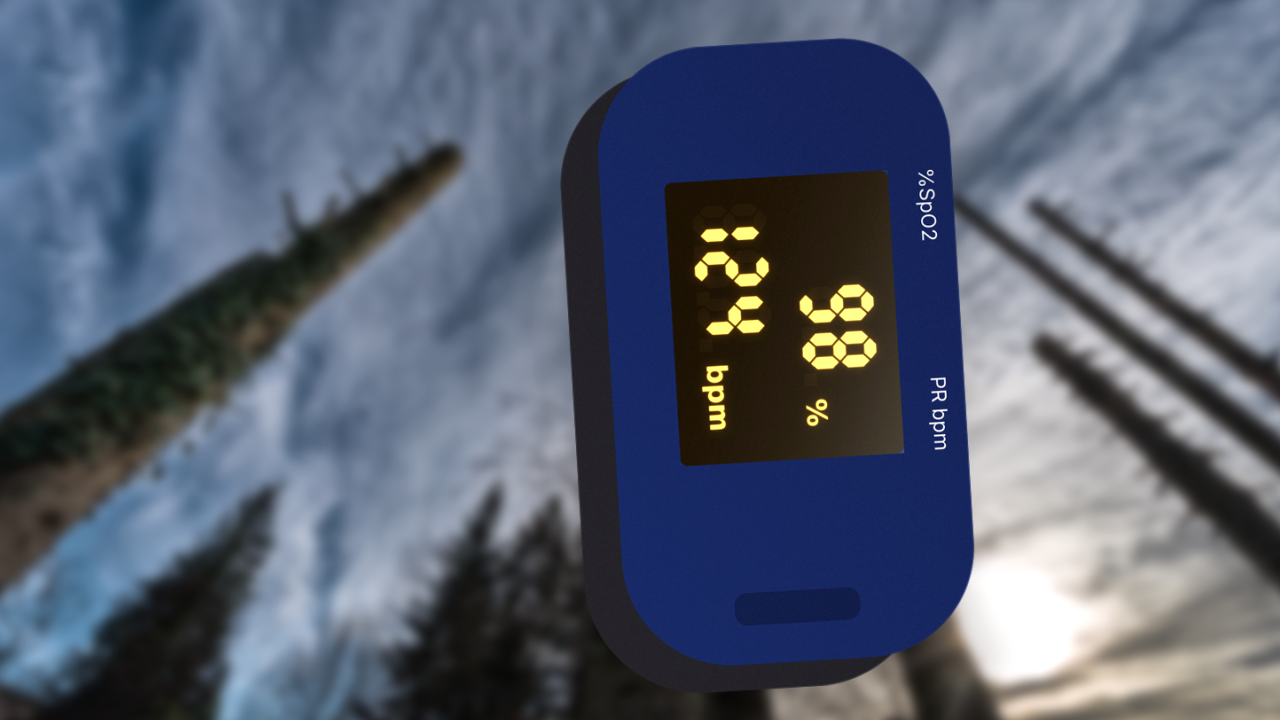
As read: **98** %
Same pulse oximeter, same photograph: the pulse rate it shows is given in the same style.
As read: **124** bpm
